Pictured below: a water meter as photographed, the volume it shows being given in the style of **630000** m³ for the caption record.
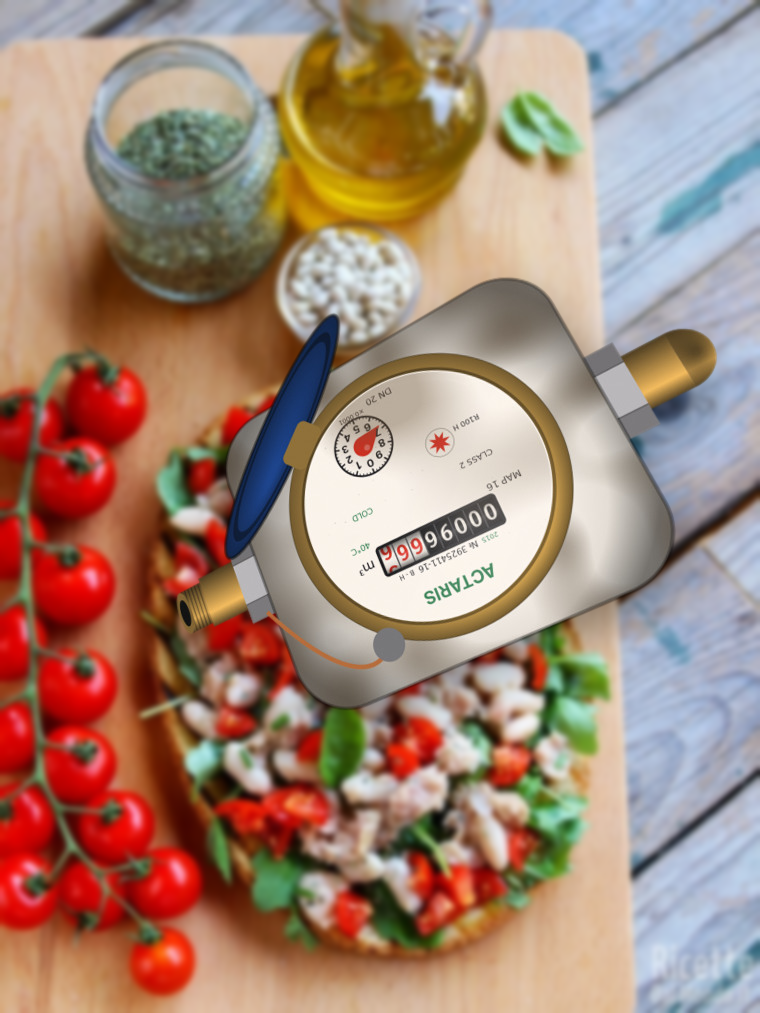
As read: **96.6656** m³
